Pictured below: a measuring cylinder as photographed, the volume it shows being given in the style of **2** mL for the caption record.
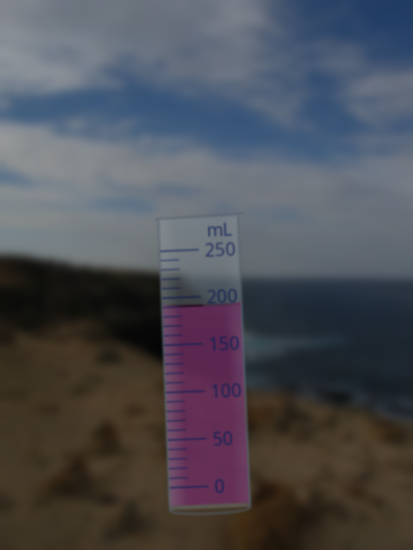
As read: **190** mL
